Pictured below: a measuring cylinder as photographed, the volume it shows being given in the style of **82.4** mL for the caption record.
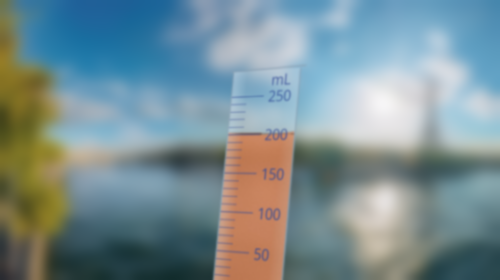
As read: **200** mL
